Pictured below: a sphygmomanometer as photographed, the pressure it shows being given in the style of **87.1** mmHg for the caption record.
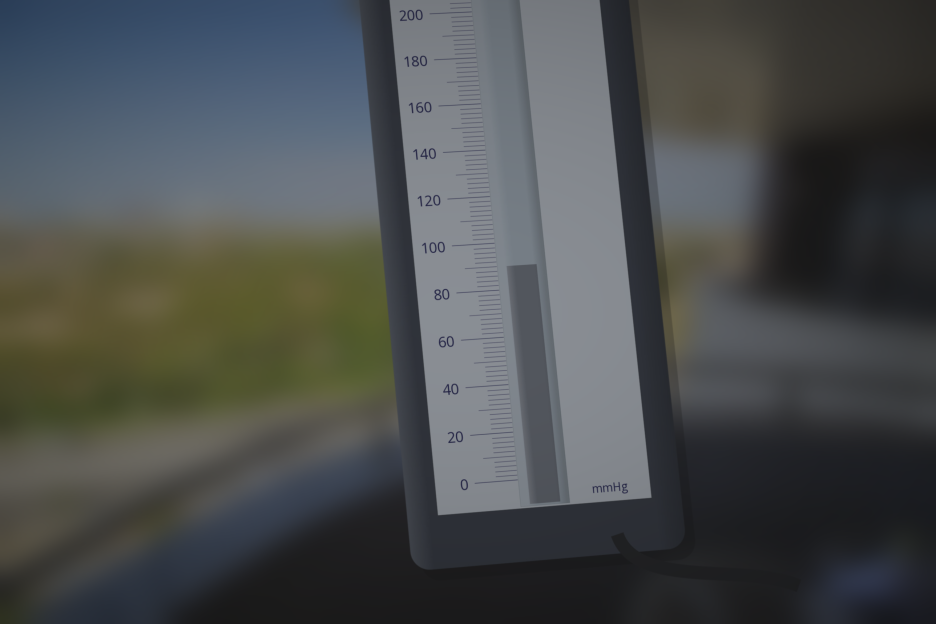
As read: **90** mmHg
